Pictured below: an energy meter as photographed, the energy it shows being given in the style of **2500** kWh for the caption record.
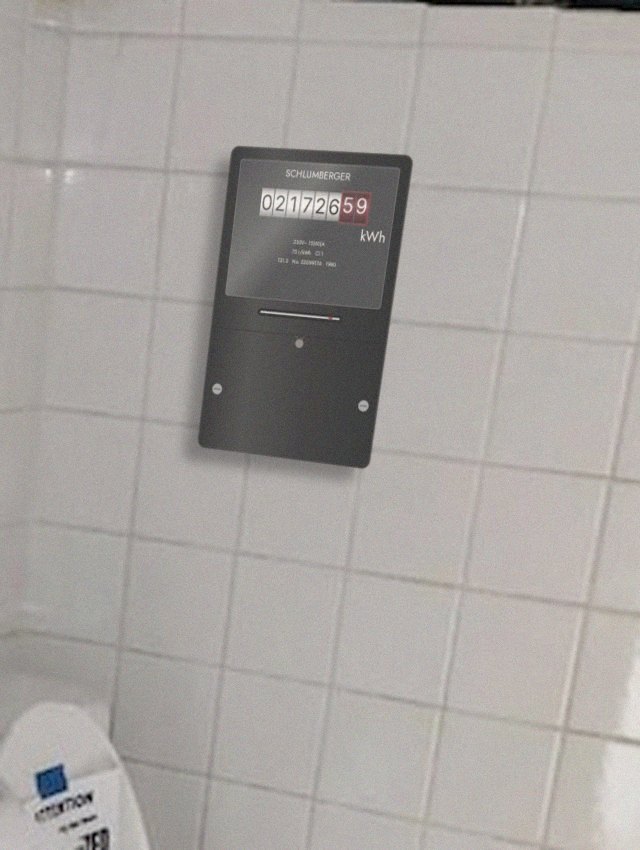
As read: **21726.59** kWh
